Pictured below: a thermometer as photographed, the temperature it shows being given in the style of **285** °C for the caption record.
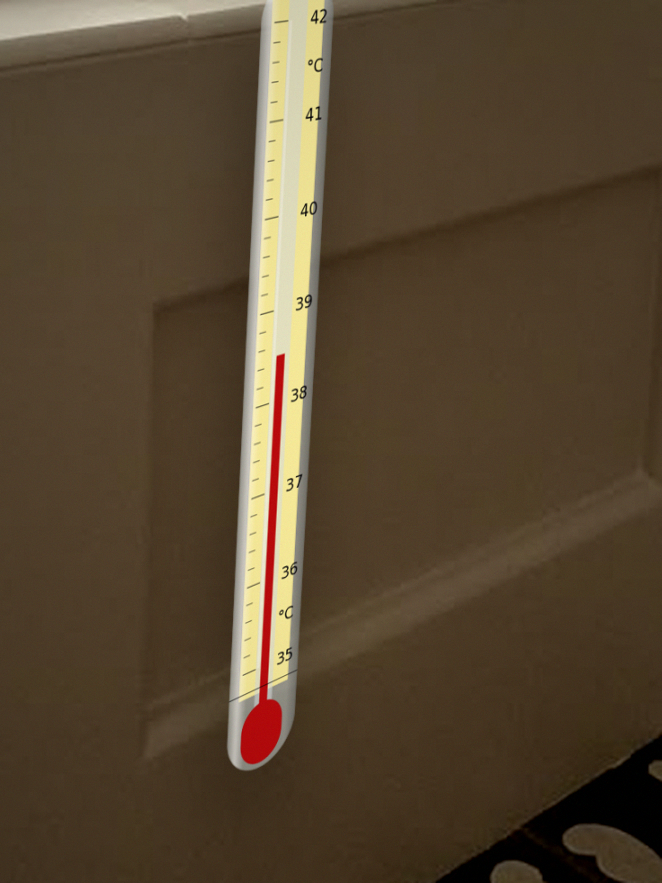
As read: **38.5** °C
